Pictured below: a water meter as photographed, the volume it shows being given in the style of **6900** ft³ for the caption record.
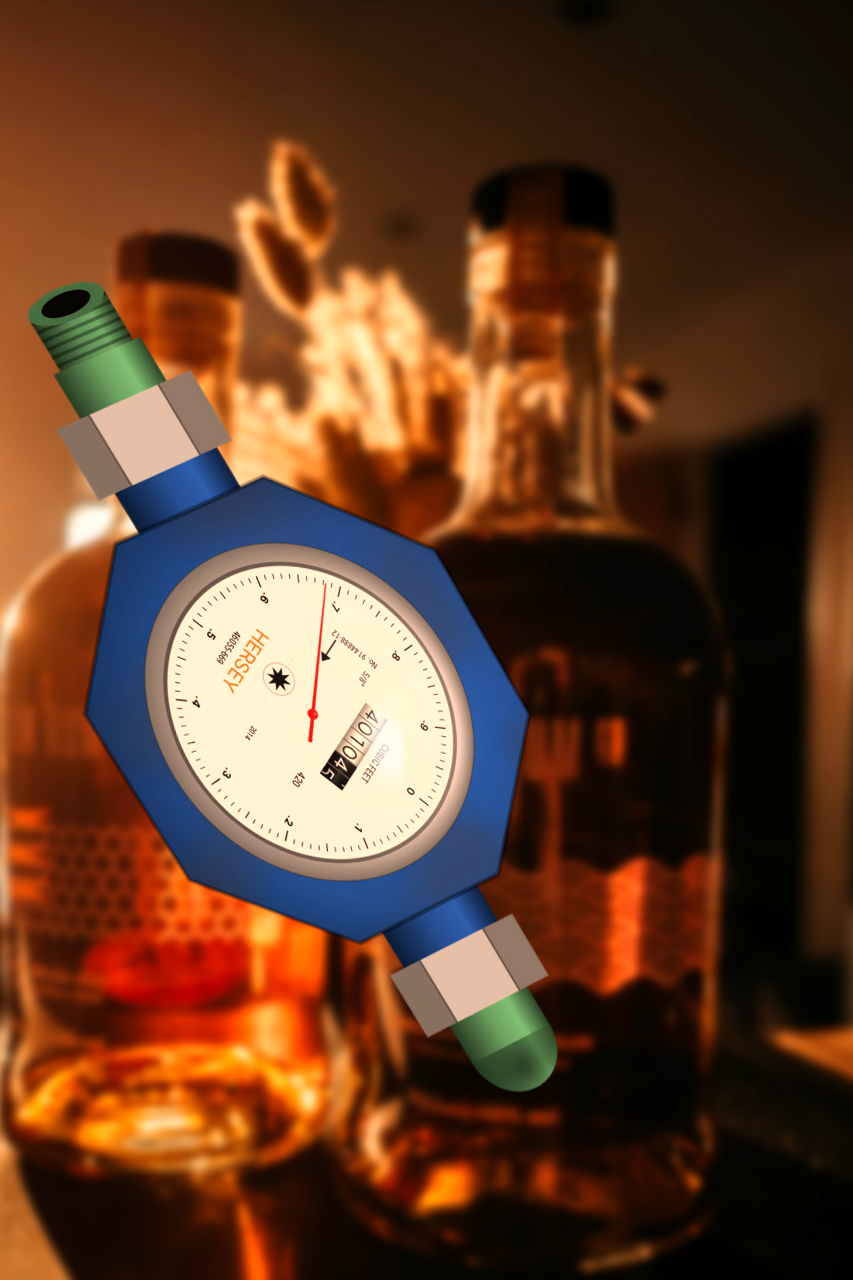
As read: **401044.68** ft³
